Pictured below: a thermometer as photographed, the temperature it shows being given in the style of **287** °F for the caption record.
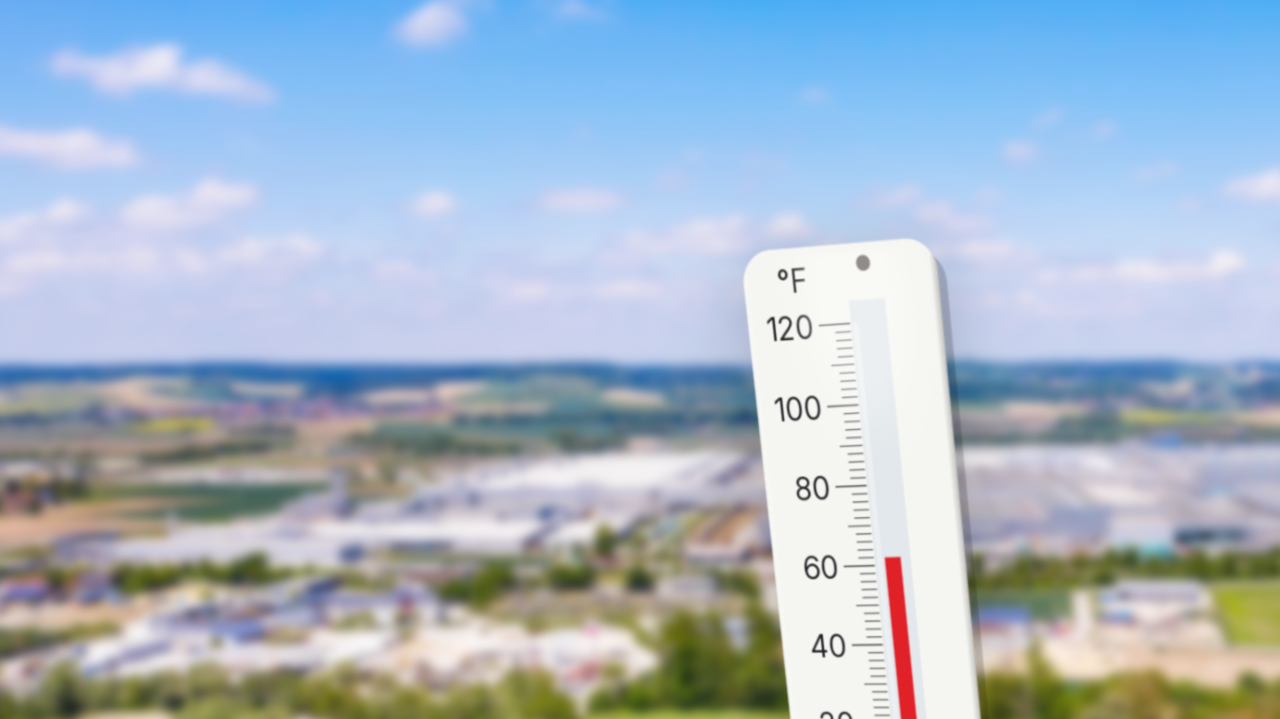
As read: **62** °F
